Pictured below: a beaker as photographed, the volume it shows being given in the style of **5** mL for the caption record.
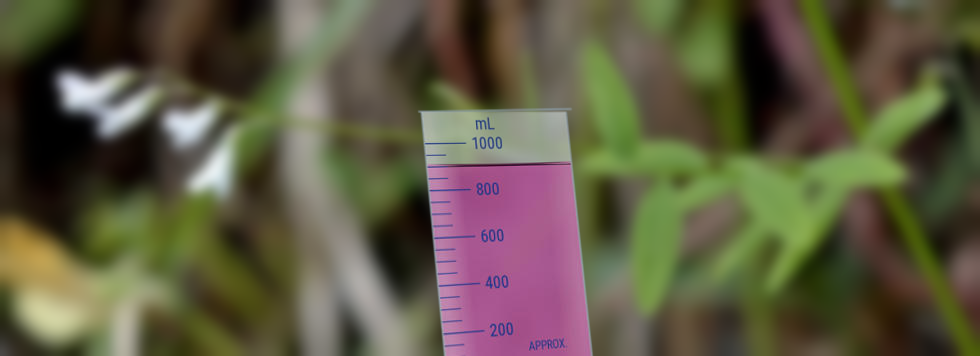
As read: **900** mL
